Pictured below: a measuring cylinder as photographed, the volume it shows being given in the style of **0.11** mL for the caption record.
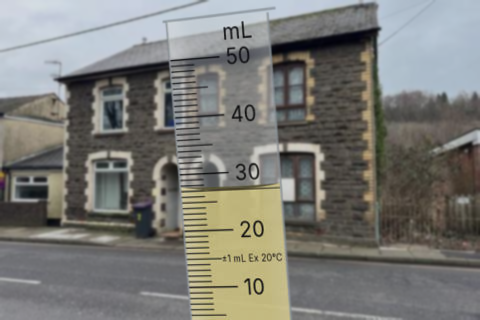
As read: **27** mL
